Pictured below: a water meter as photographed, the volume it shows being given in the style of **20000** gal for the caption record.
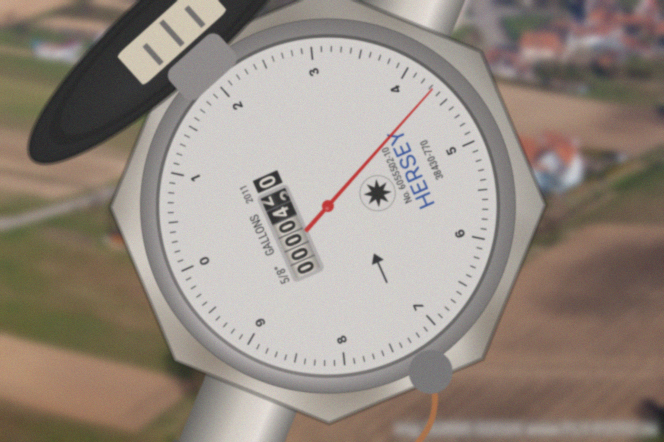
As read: **424.3** gal
